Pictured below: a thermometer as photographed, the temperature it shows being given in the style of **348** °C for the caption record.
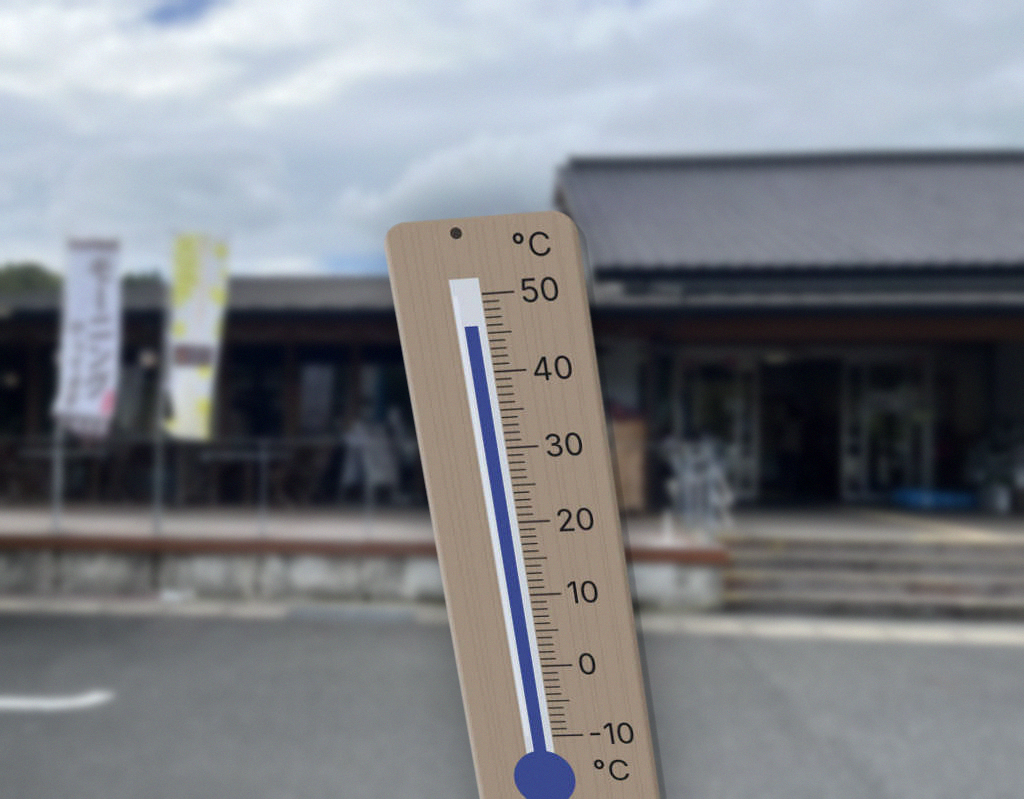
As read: **46** °C
